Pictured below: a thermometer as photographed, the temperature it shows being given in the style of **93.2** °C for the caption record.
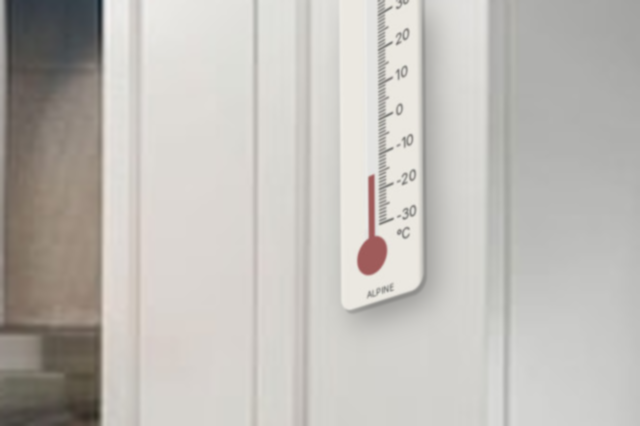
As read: **-15** °C
